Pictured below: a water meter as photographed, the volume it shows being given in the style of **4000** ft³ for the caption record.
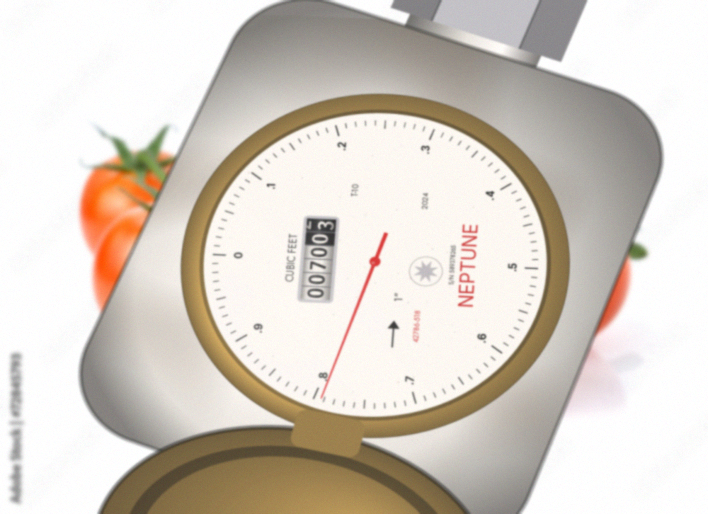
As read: **7002.79** ft³
